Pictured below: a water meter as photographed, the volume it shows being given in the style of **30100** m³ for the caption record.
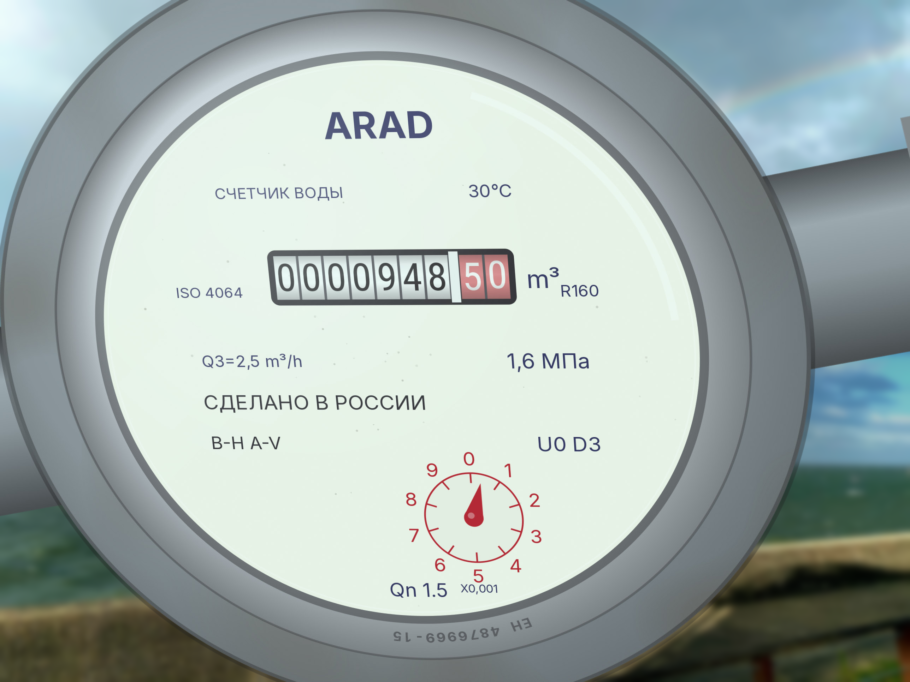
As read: **948.500** m³
